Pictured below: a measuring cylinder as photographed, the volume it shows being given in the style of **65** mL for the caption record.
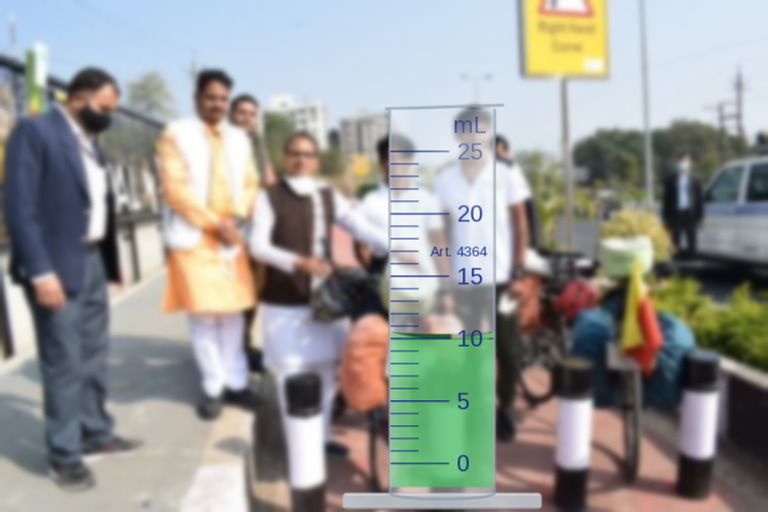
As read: **10** mL
